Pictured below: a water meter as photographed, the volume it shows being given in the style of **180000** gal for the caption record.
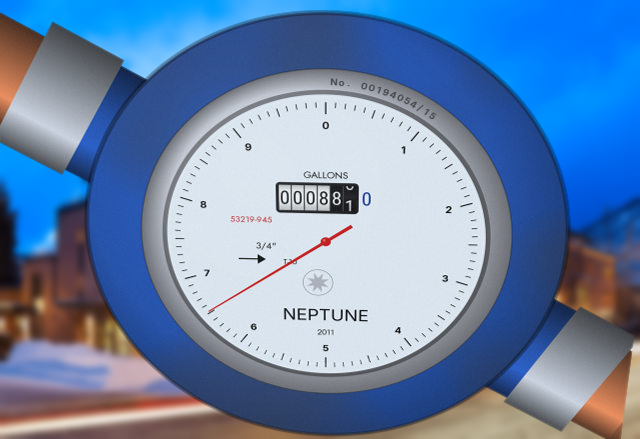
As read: **8806.5** gal
